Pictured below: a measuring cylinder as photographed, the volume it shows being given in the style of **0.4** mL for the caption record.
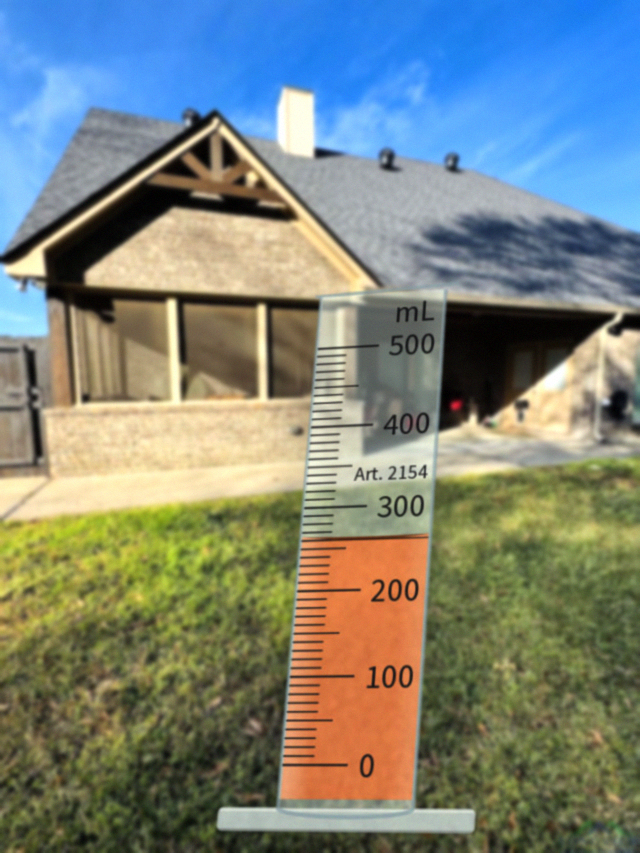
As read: **260** mL
